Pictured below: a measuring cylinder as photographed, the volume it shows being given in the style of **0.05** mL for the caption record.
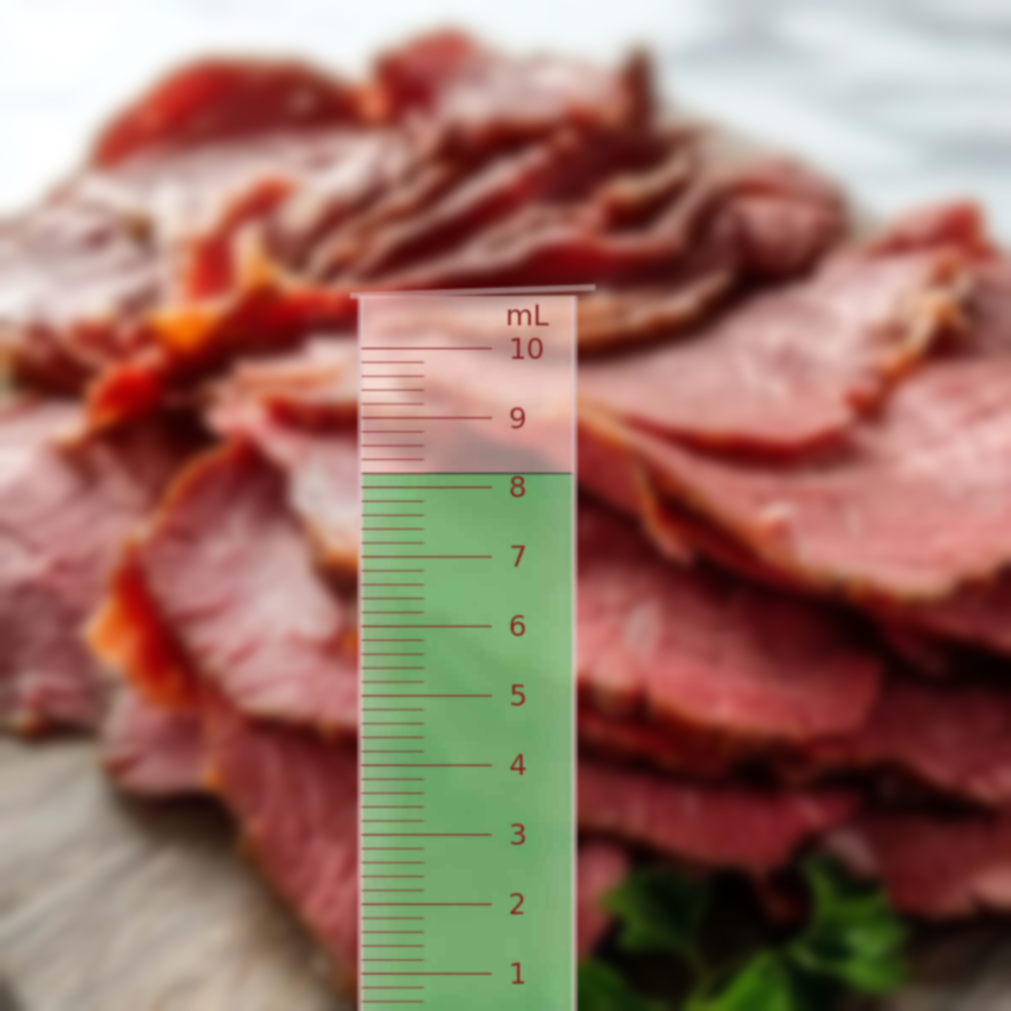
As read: **8.2** mL
